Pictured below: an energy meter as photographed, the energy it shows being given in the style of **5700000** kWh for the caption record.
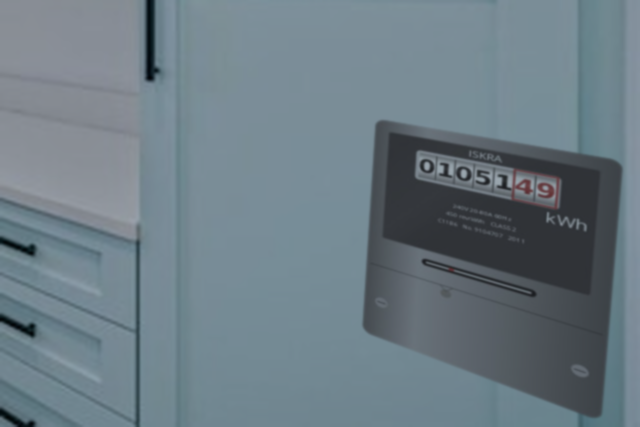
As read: **1051.49** kWh
